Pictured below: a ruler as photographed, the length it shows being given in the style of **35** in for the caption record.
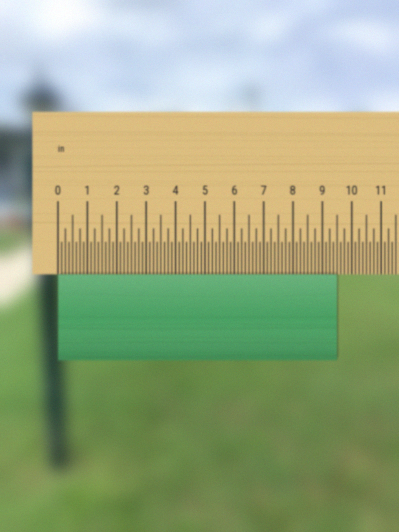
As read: **9.5** in
